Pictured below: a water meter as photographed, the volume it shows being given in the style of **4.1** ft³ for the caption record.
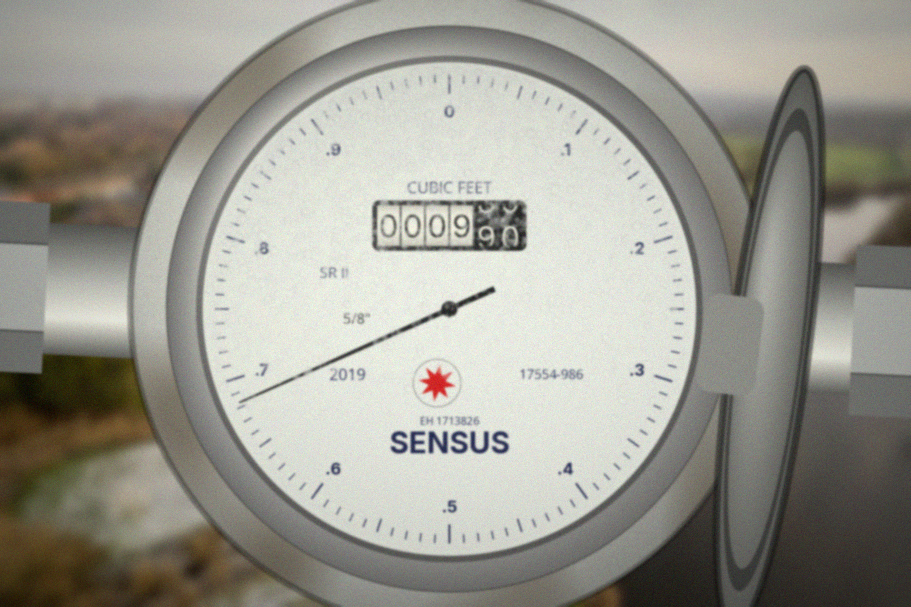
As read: **989.68** ft³
